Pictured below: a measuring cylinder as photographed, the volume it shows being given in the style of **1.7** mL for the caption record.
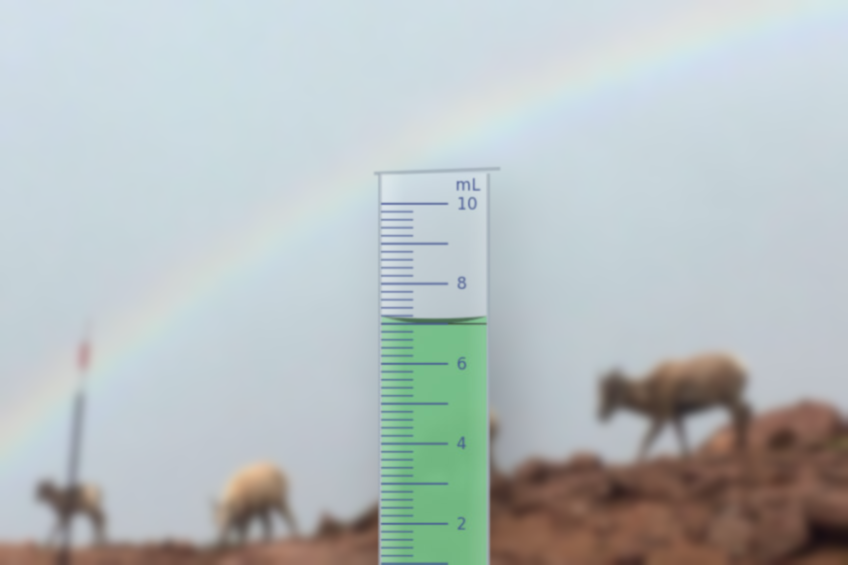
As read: **7** mL
